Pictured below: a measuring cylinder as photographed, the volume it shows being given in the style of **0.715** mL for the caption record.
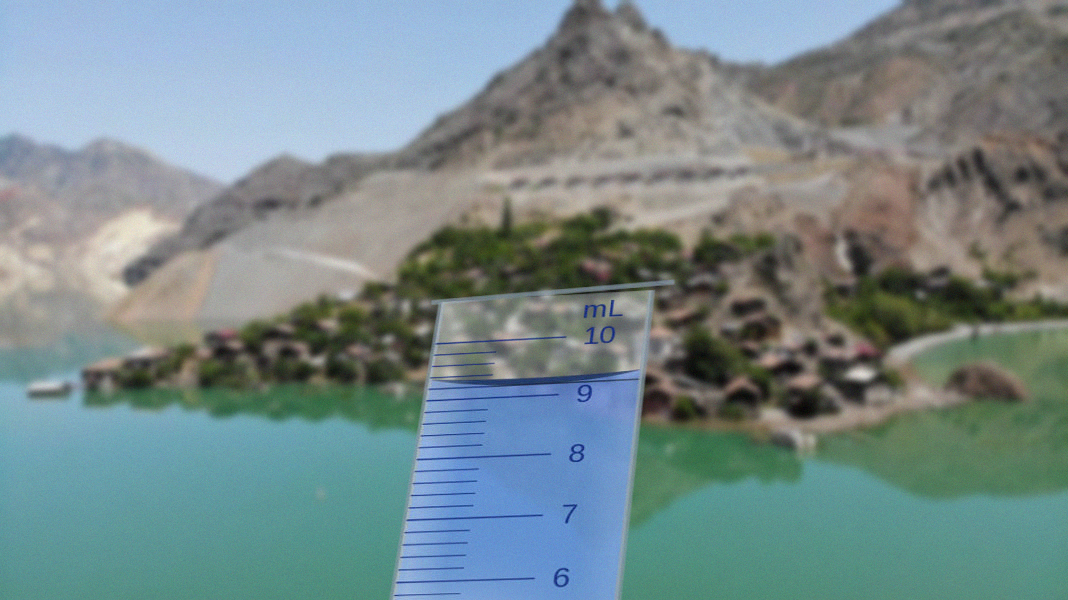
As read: **9.2** mL
